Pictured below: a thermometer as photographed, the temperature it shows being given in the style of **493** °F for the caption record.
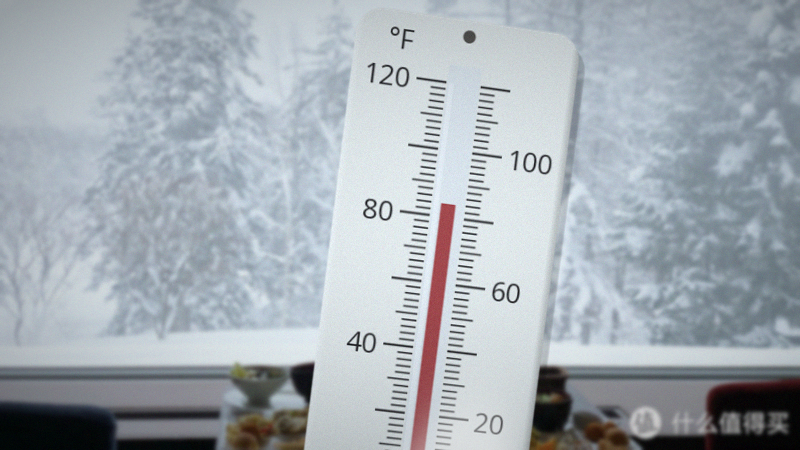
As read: **84** °F
